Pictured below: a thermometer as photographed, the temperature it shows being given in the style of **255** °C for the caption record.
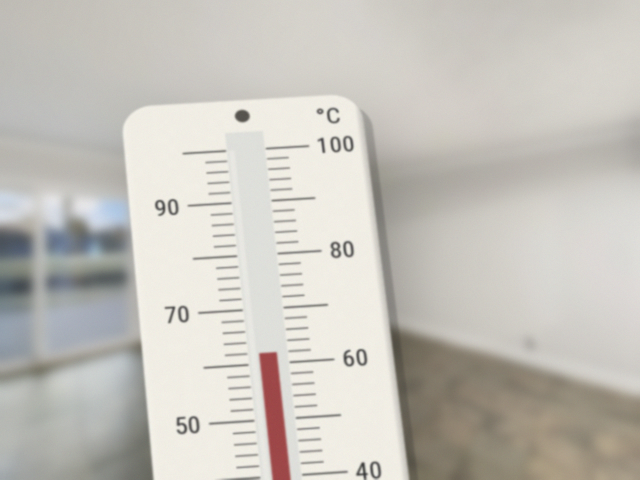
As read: **62** °C
